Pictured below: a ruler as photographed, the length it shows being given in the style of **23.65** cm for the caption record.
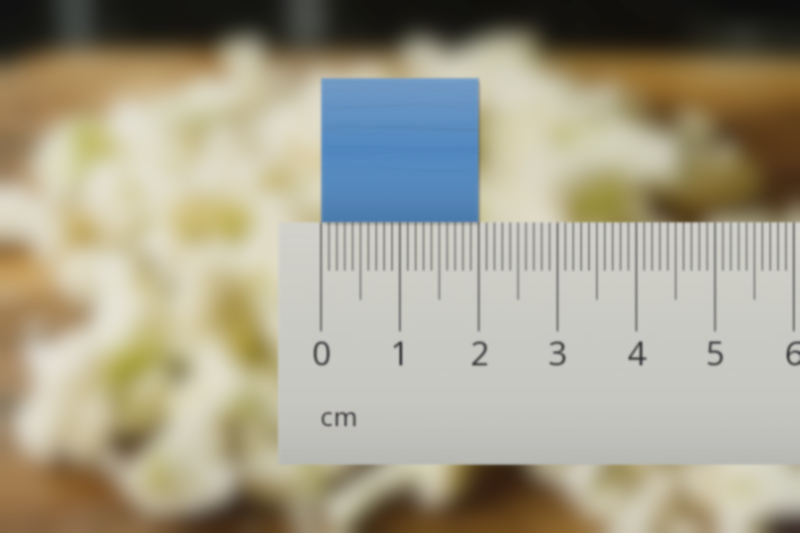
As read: **2** cm
